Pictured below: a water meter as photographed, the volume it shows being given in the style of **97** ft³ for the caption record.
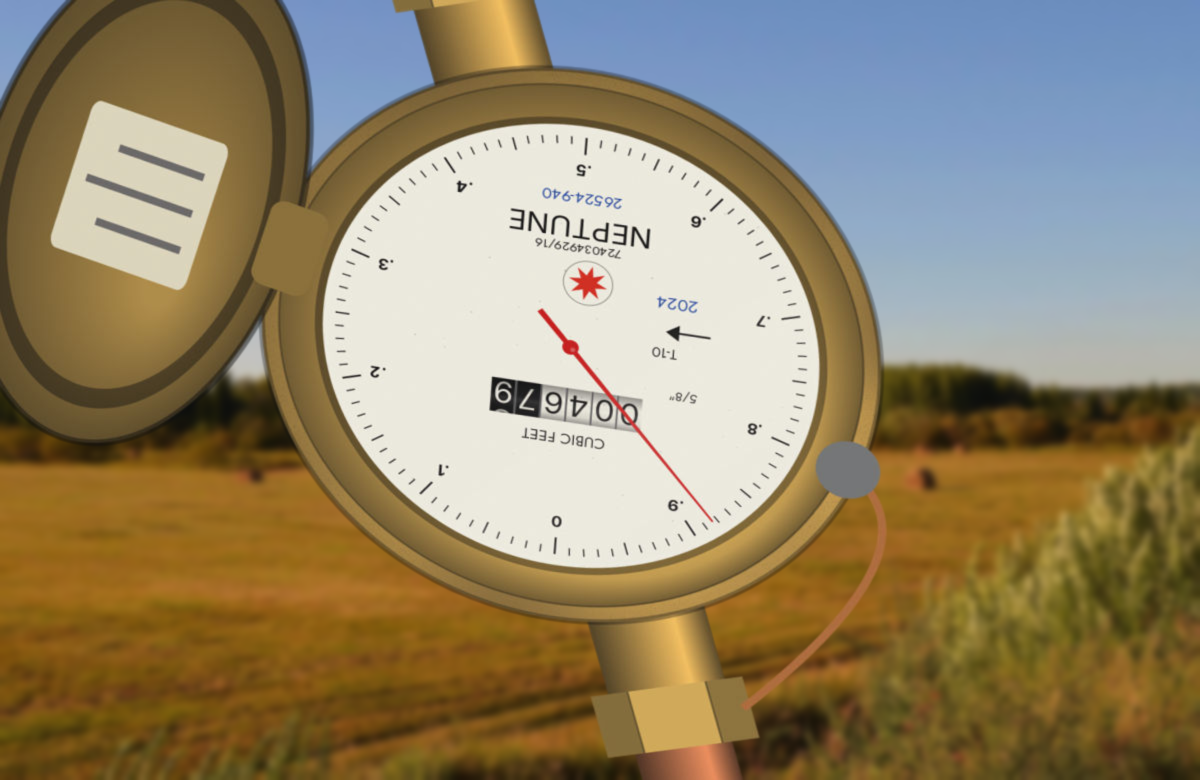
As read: **4678.88** ft³
